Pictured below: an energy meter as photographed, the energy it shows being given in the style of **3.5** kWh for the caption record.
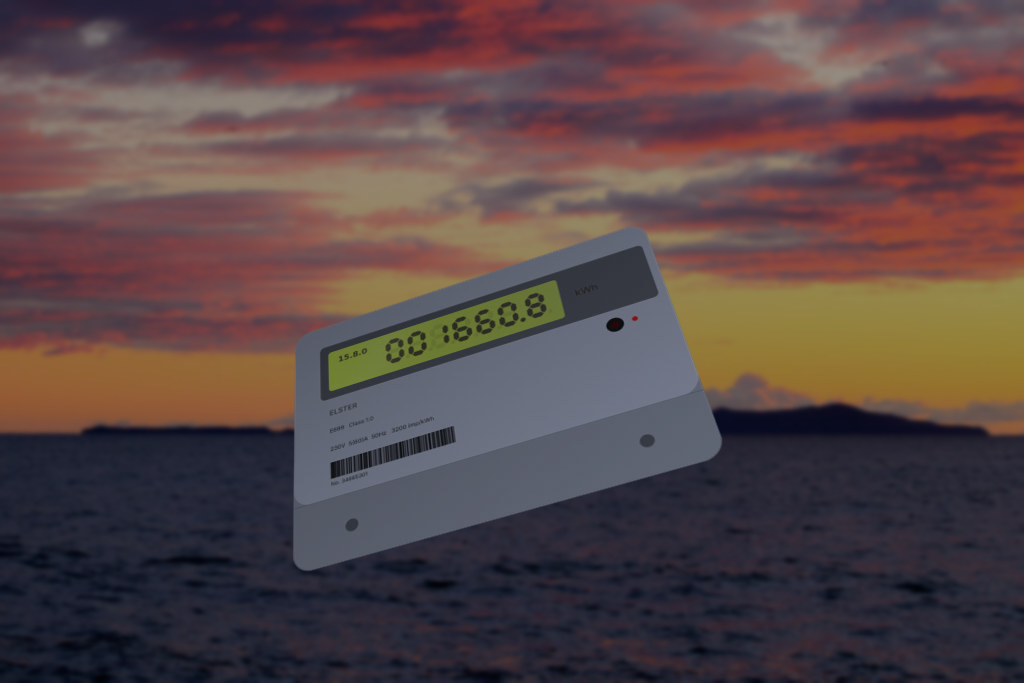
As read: **1660.8** kWh
